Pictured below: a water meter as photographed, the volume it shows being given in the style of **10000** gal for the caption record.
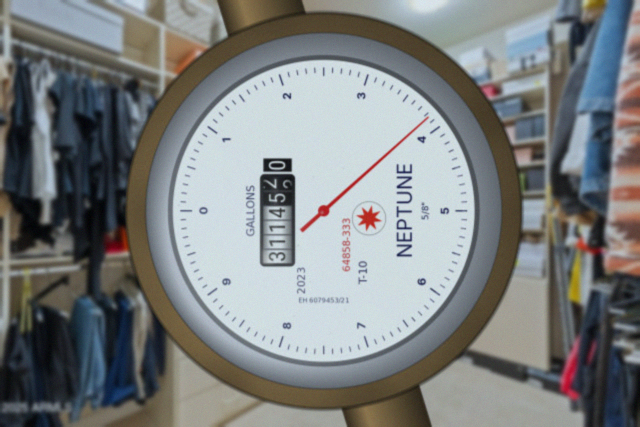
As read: **3114523.8** gal
